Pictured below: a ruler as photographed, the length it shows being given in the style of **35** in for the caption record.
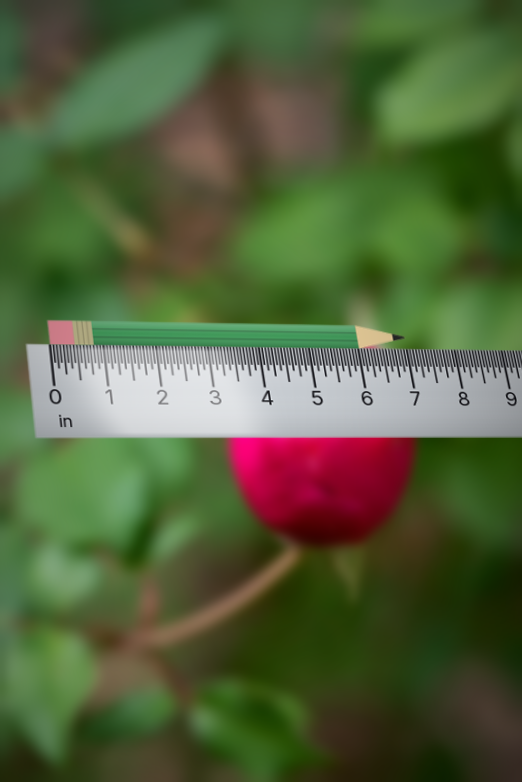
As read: **7** in
